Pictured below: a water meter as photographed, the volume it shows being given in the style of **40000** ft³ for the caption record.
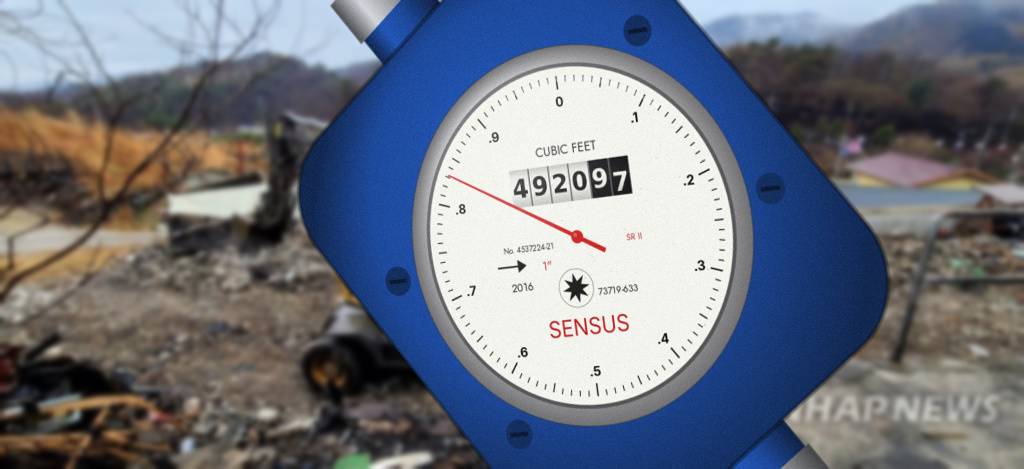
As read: **492096.83** ft³
